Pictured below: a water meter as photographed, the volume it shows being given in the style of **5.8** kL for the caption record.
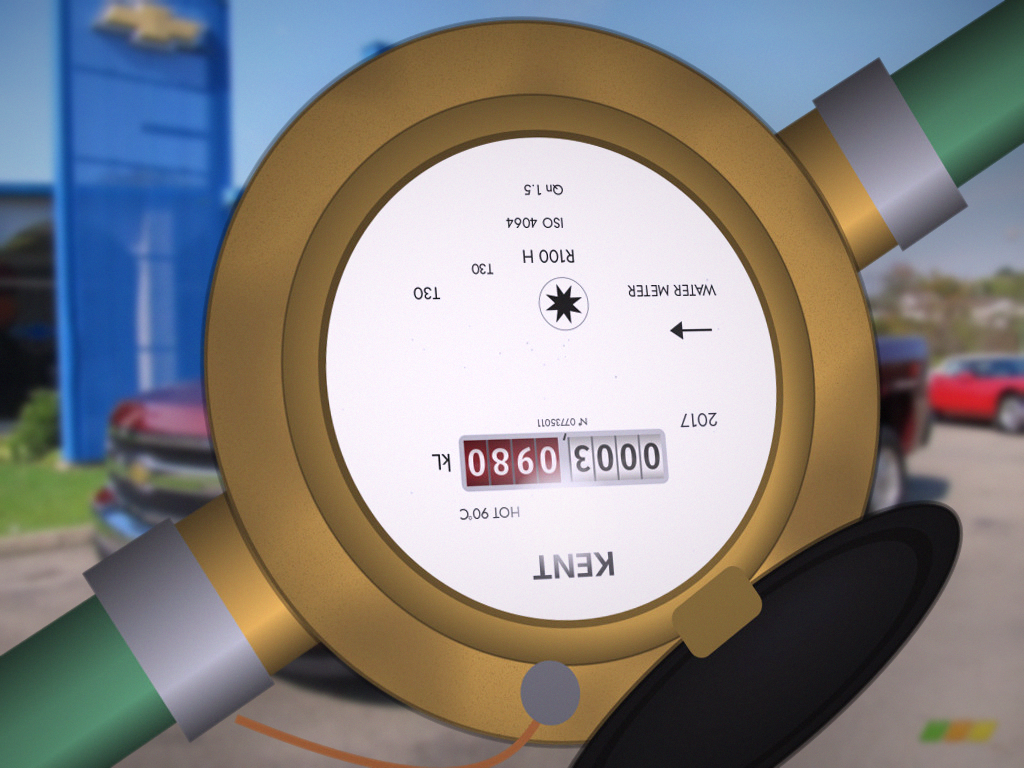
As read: **3.0980** kL
